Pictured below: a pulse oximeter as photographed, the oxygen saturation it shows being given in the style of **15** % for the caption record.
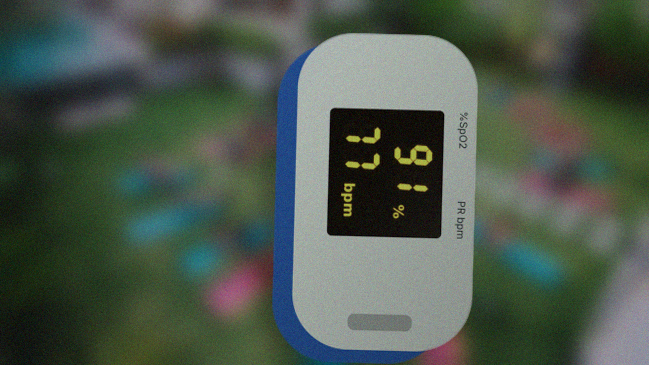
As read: **91** %
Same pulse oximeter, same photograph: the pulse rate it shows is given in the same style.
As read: **77** bpm
